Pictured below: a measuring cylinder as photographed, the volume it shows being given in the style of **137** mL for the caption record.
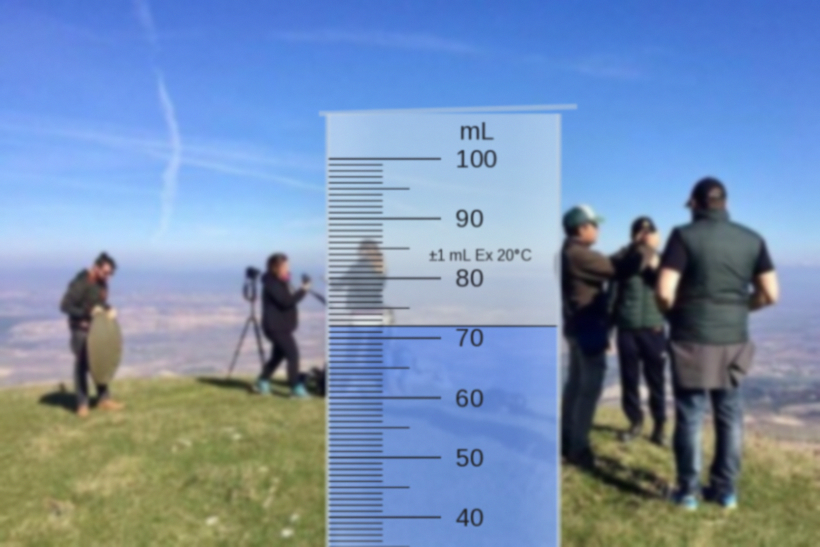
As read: **72** mL
